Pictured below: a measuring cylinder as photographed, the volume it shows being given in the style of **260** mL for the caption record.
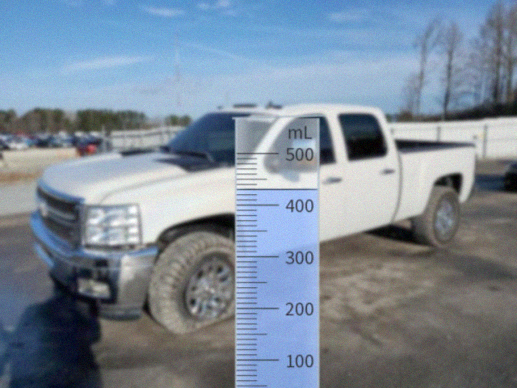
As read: **430** mL
